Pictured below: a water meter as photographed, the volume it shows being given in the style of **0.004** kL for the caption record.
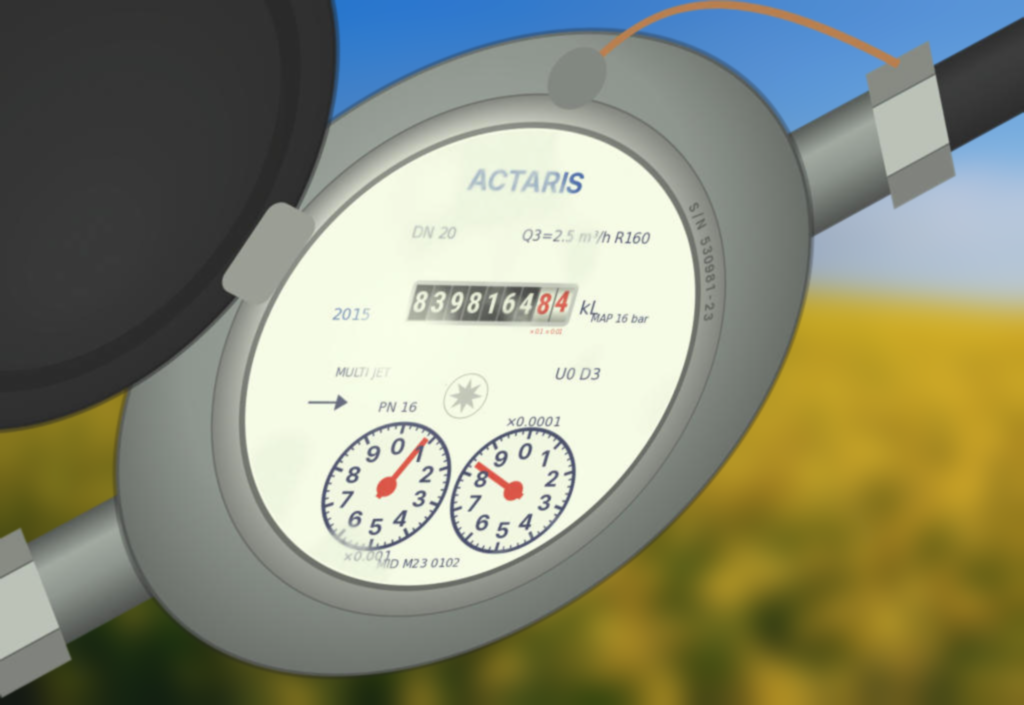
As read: **8398164.8408** kL
